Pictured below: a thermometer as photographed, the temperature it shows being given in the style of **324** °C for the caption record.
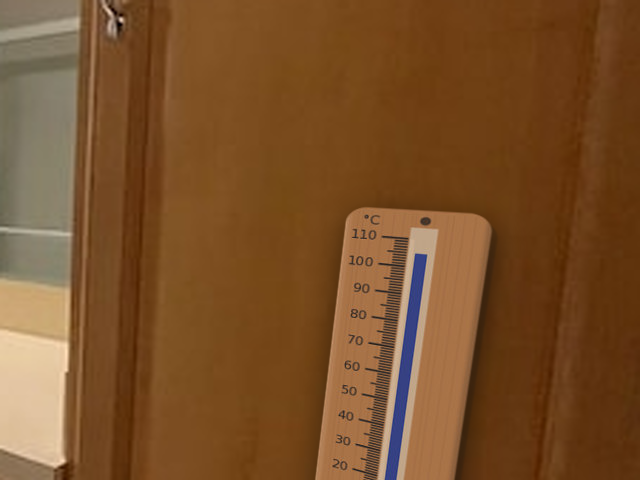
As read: **105** °C
